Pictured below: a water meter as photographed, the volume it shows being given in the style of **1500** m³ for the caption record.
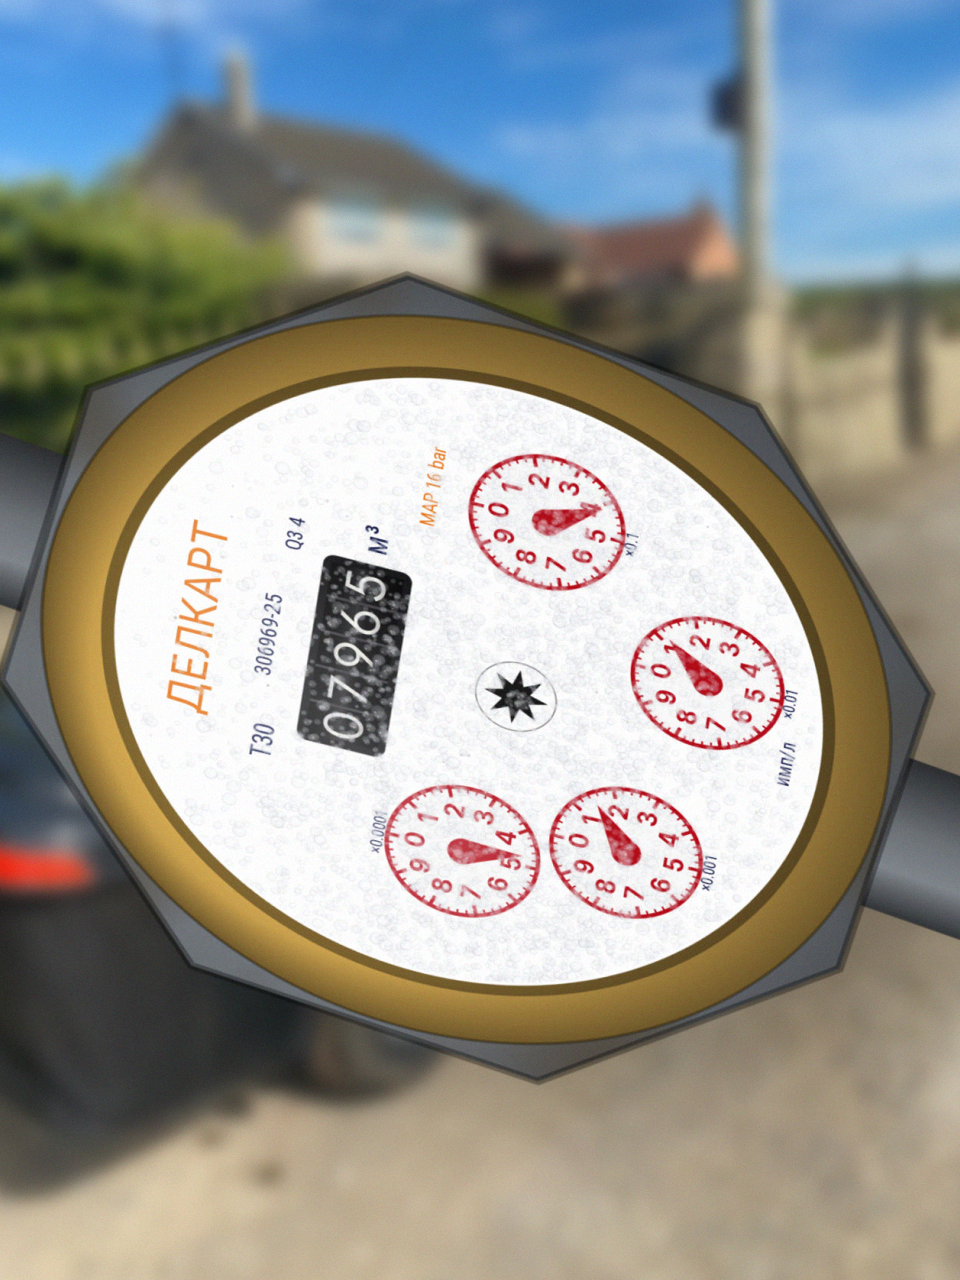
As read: **7965.4114** m³
